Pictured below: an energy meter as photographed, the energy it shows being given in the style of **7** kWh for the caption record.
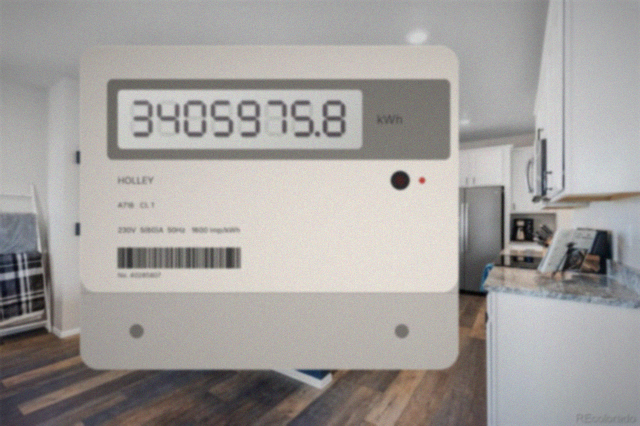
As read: **3405975.8** kWh
